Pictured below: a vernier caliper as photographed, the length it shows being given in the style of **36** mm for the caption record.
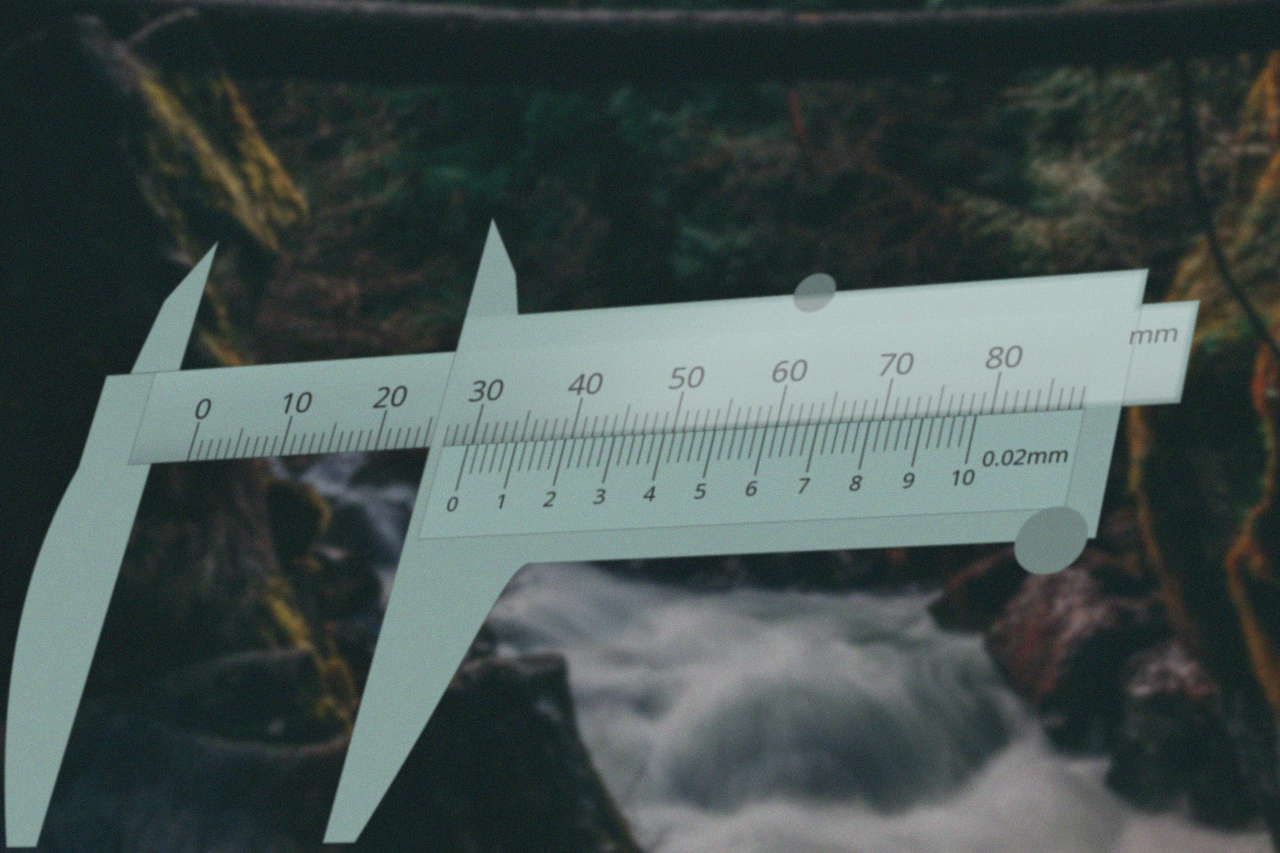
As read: **29.6** mm
